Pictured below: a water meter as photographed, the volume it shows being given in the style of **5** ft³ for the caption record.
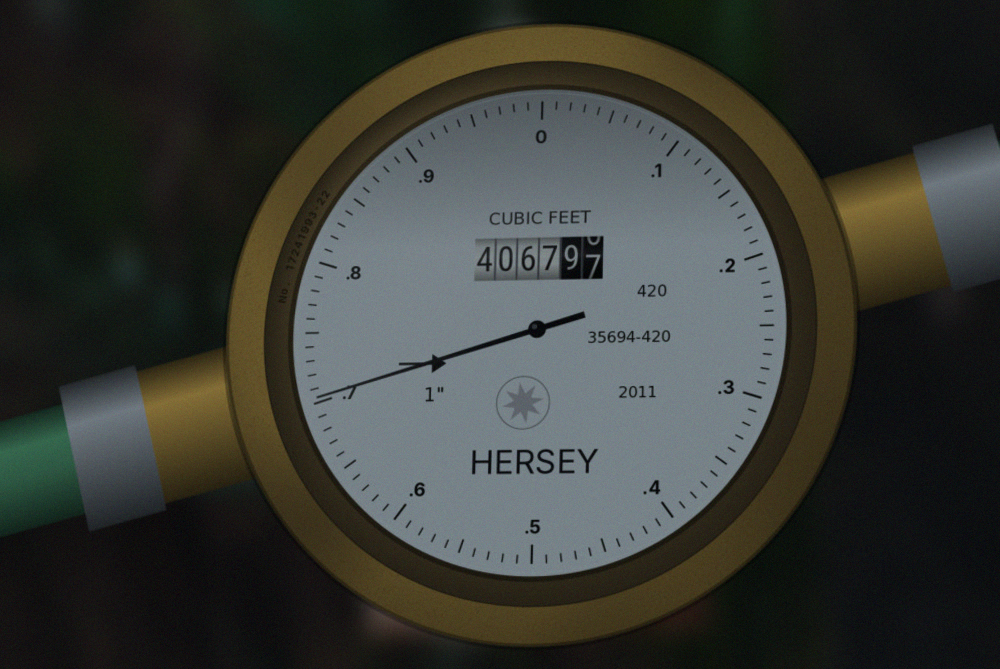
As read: **406796.70** ft³
